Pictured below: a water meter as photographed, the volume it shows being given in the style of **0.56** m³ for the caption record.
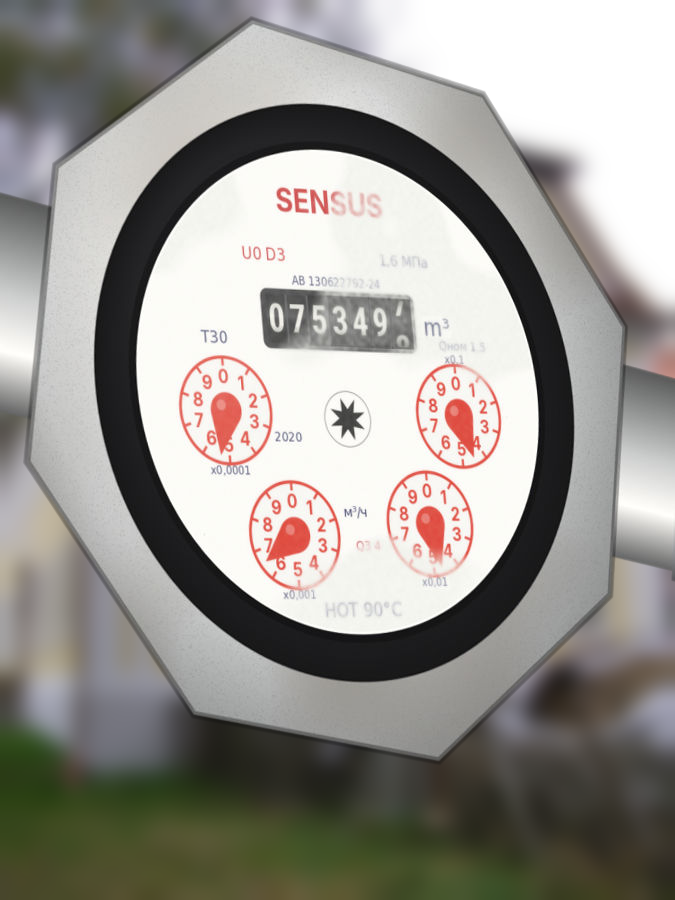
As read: **753497.4465** m³
